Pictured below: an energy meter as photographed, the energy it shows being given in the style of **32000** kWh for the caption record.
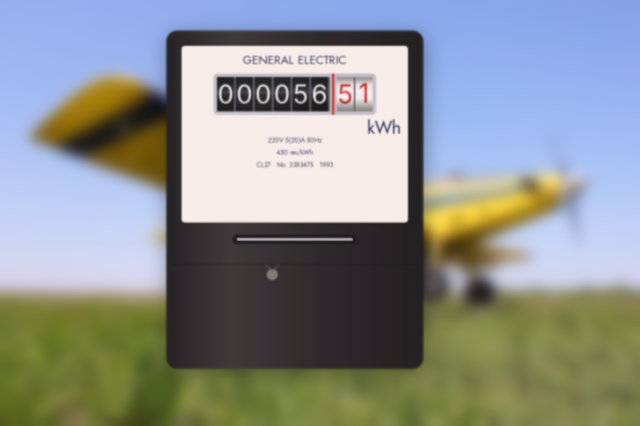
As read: **56.51** kWh
